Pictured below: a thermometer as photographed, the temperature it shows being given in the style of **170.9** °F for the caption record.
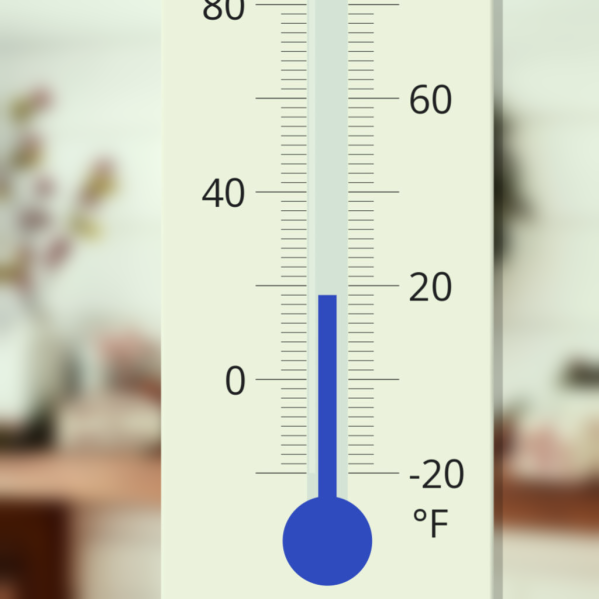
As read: **18** °F
